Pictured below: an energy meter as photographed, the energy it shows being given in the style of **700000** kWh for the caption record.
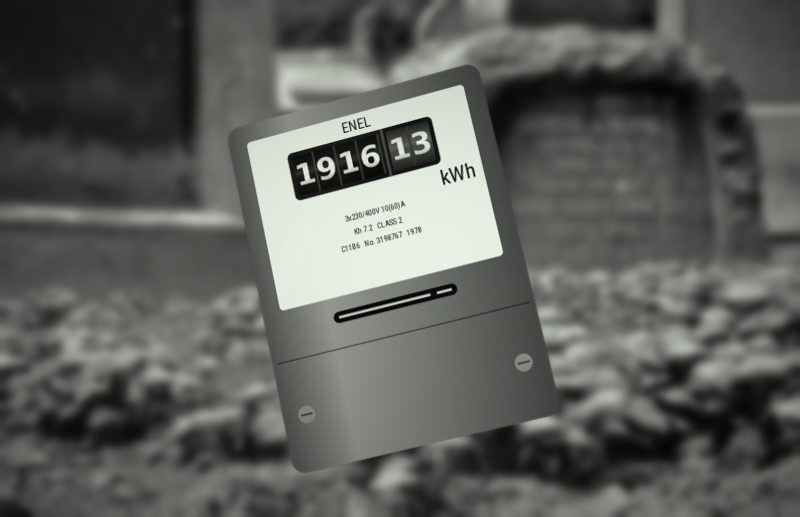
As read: **1916.13** kWh
